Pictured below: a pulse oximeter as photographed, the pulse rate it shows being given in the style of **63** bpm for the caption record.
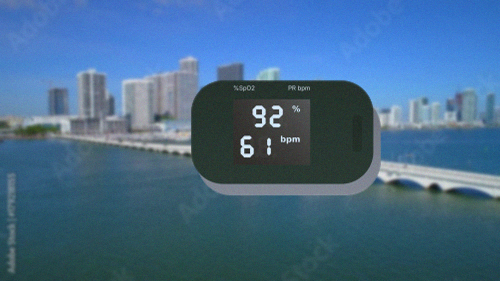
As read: **61** bpm
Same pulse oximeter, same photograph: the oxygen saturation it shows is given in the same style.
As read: **92** %
